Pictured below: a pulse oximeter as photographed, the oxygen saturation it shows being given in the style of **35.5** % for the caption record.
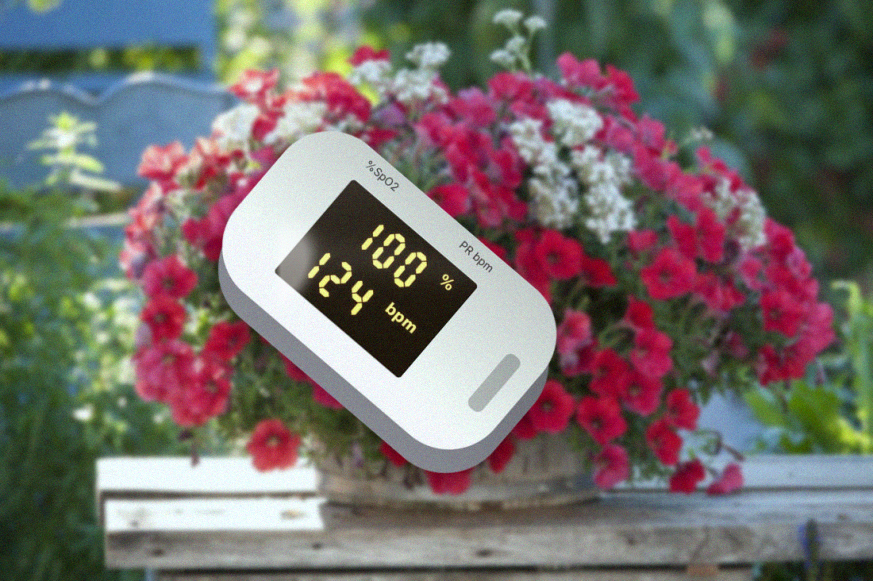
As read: **100** %
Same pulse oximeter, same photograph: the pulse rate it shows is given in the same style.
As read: **124** bpm
